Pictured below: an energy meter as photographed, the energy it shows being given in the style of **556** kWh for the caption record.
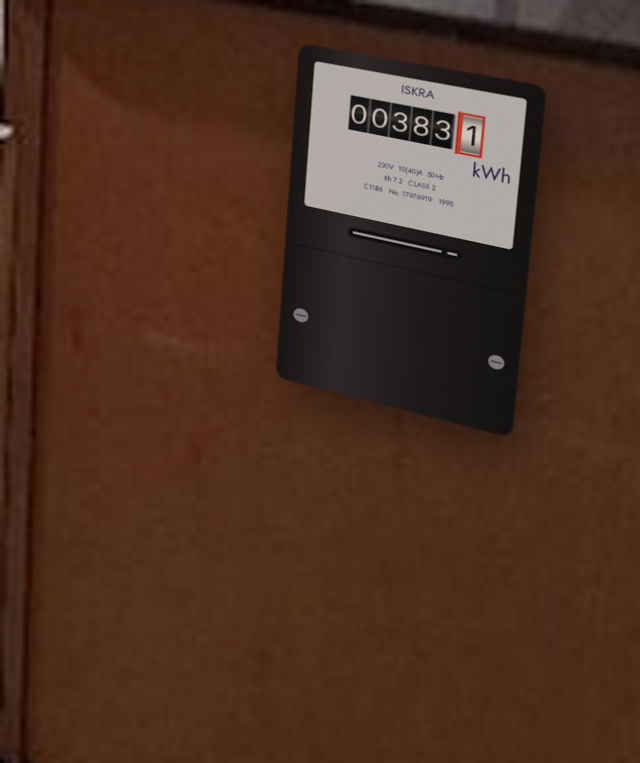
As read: **383.1** kWh
